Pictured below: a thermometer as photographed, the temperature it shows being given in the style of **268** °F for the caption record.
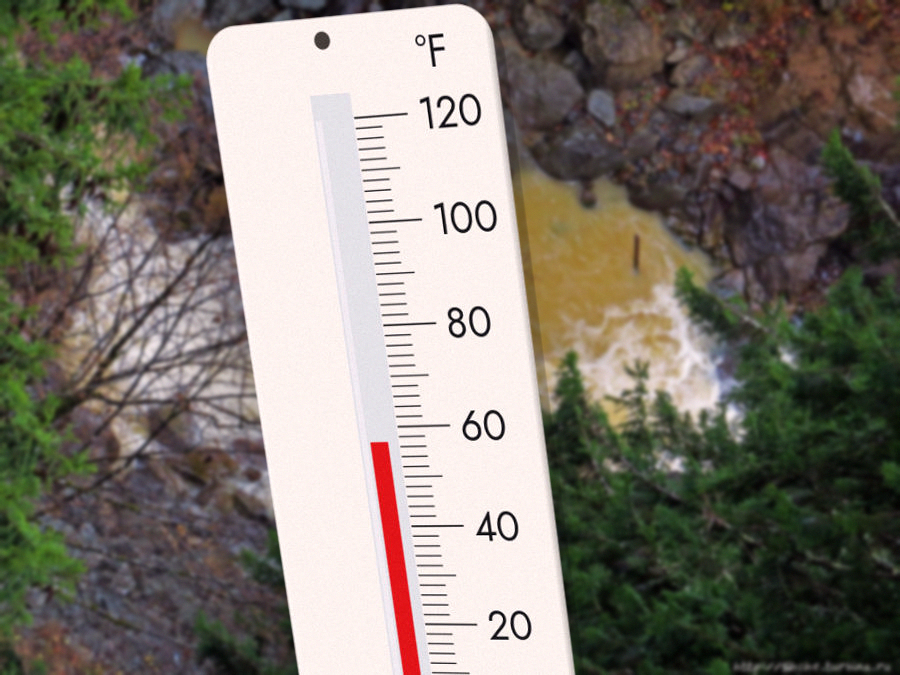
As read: **57** °F
